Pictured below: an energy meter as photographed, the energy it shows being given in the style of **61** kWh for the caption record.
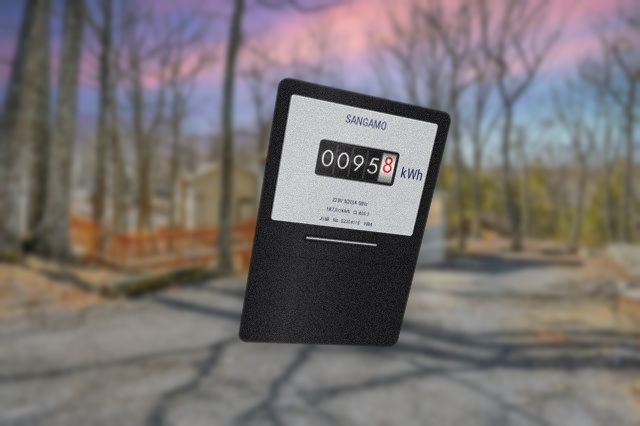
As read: **95.8** kWh
